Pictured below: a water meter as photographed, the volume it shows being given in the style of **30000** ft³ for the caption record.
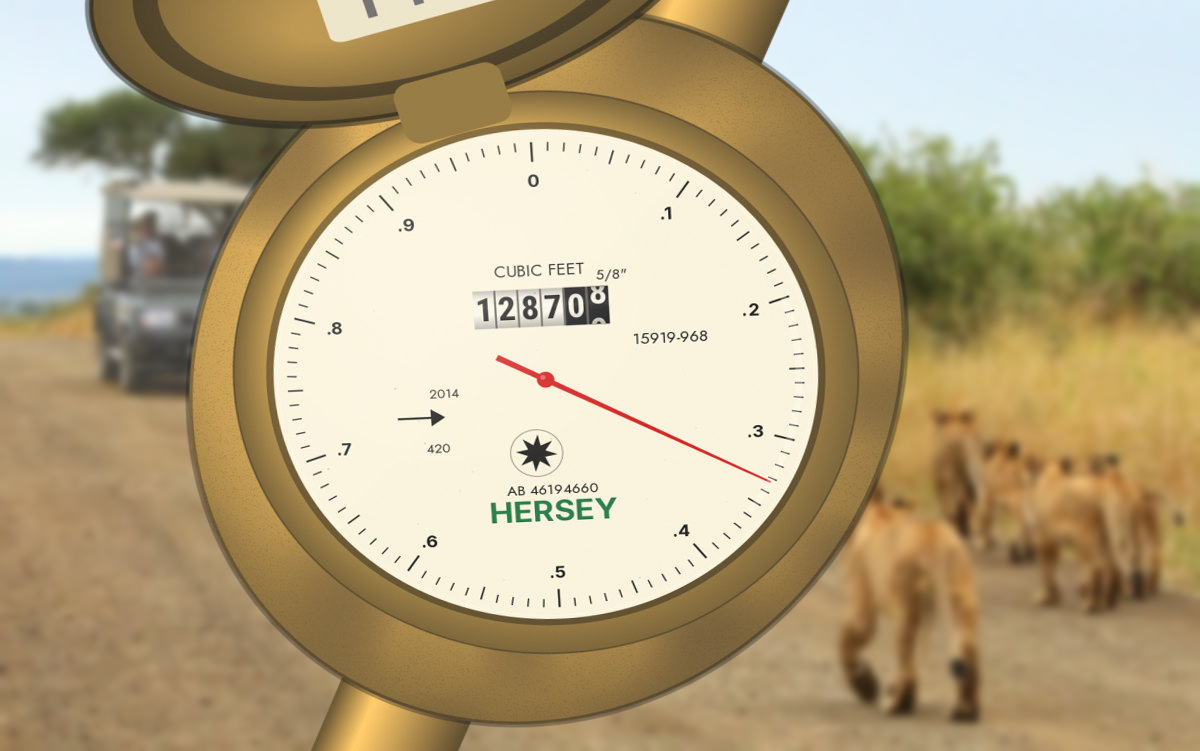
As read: **128708.33** ft³
